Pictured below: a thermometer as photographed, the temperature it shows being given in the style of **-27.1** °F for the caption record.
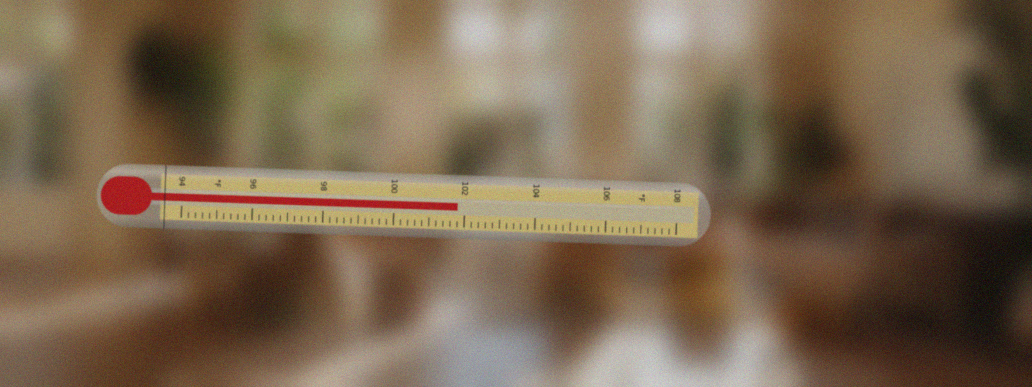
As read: **101.8** °F
